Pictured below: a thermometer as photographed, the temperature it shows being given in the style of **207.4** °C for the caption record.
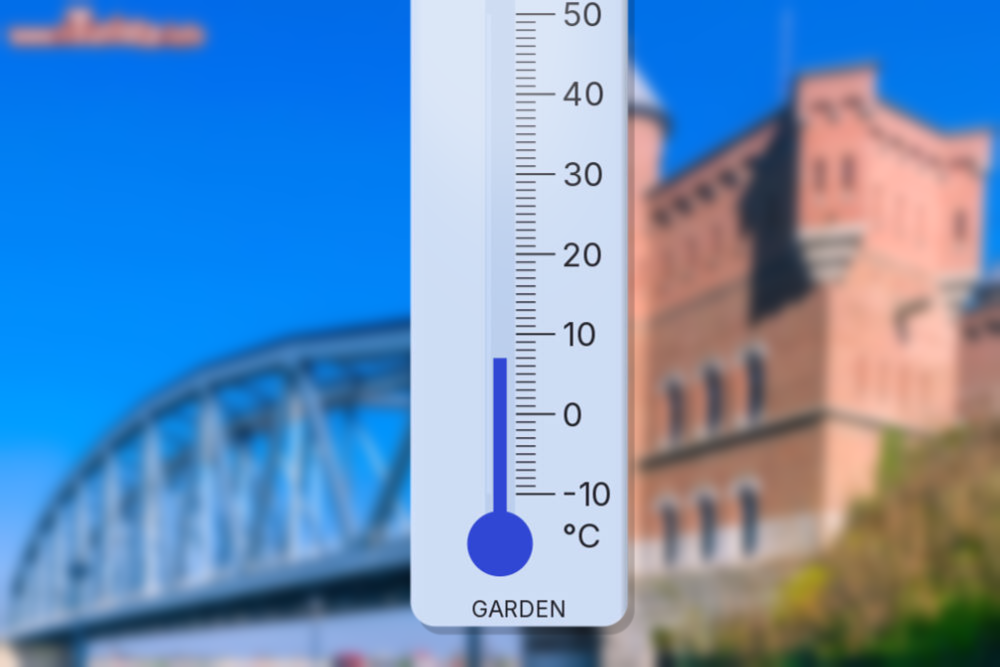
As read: **7** °C
